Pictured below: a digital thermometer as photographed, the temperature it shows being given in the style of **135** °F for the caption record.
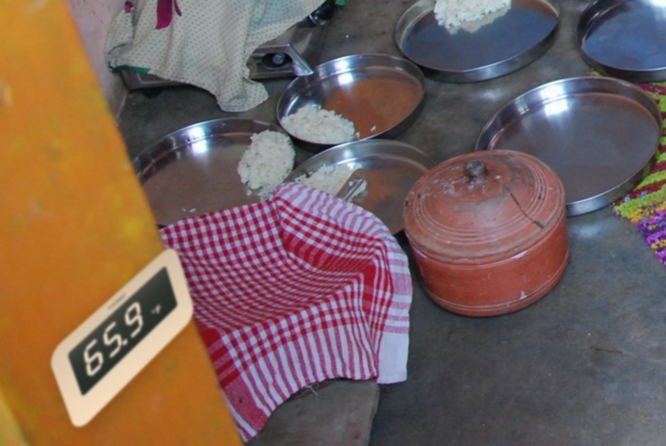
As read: **65.9** °F
